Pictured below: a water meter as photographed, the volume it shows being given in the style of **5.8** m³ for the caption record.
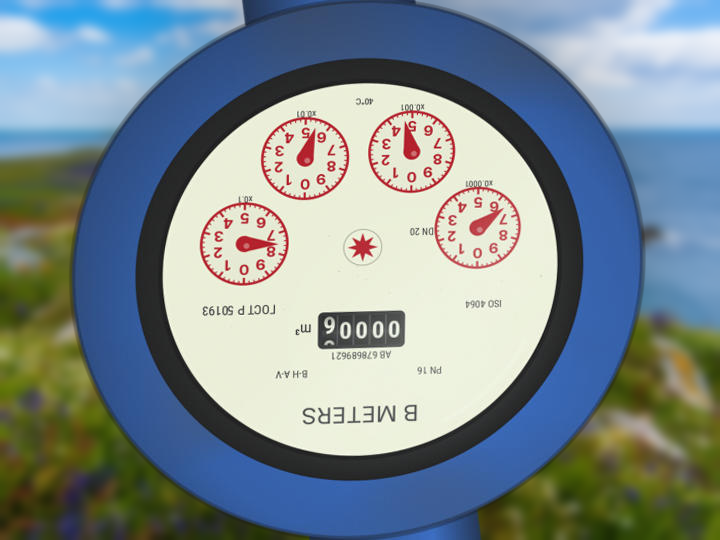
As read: **5.7546** m³
